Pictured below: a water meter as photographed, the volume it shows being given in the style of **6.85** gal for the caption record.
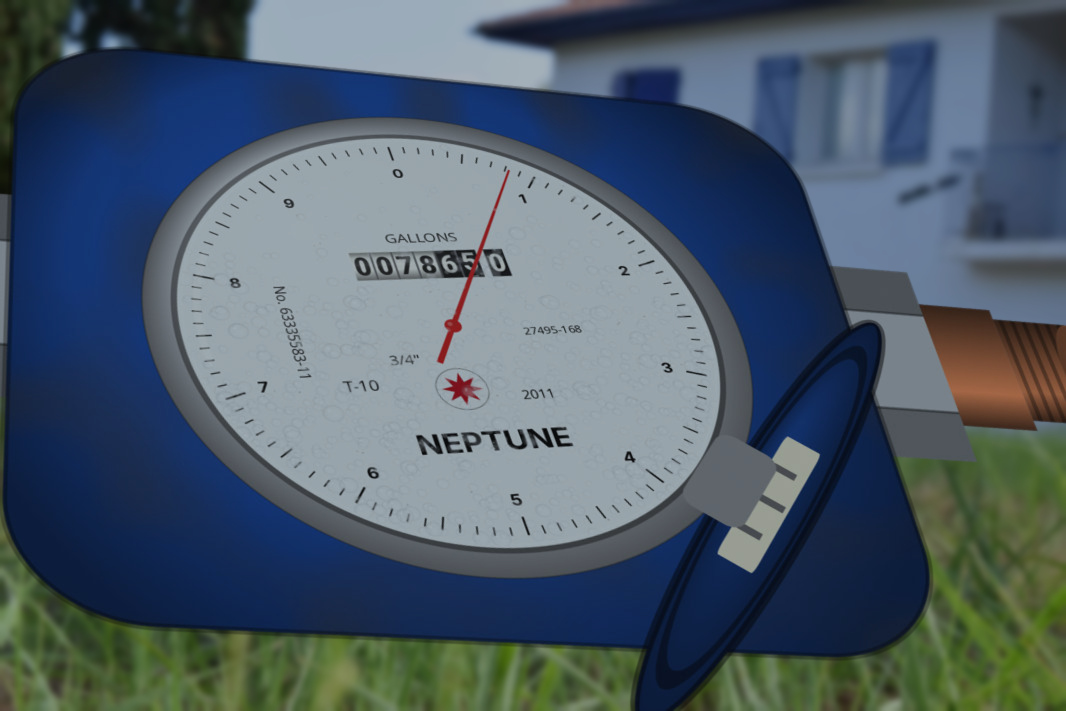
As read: **78650.8** gal
